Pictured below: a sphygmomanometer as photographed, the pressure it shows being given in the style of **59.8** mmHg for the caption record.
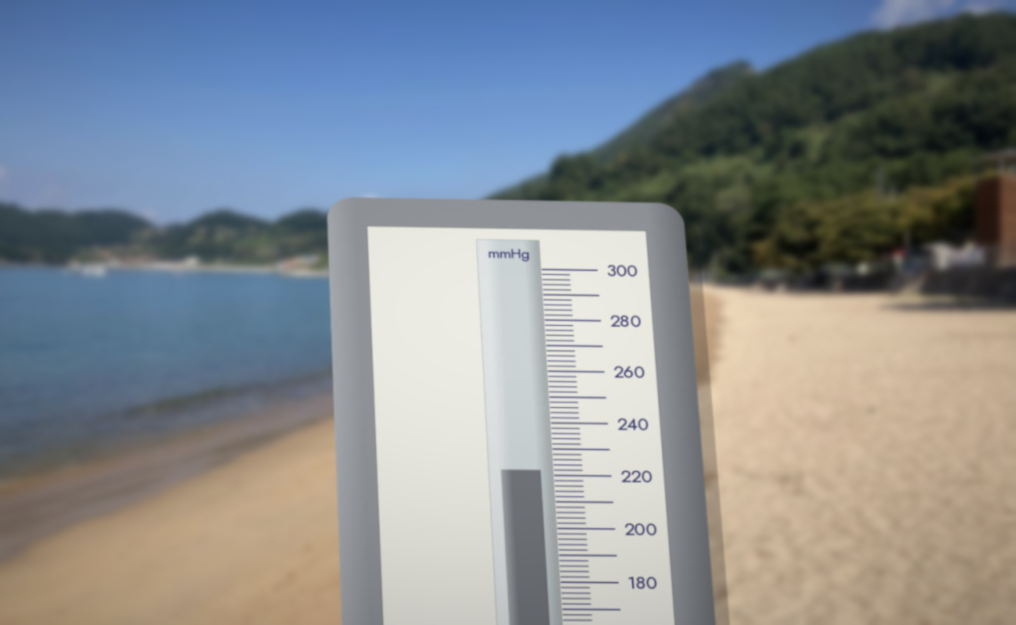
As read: **222** mmHg
